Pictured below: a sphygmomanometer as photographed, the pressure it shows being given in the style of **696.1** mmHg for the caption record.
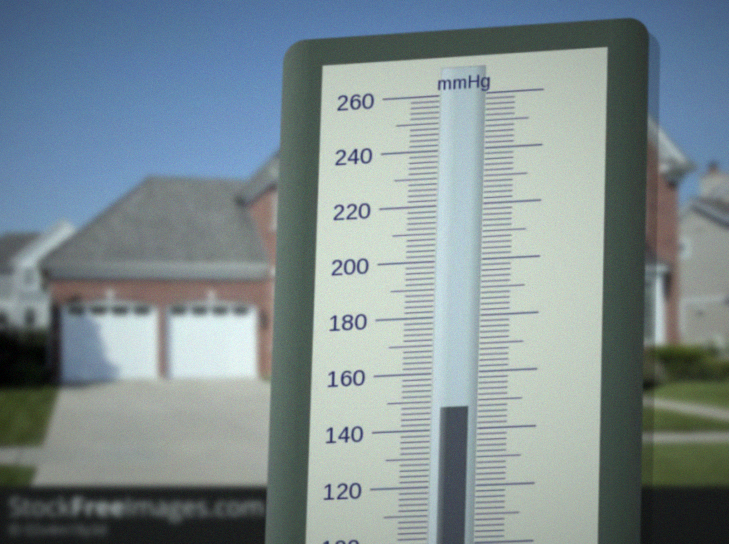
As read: **148** mmHg
